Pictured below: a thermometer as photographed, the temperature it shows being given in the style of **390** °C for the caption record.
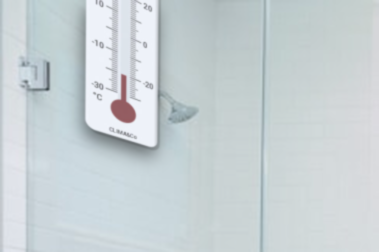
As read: **-20** °C
